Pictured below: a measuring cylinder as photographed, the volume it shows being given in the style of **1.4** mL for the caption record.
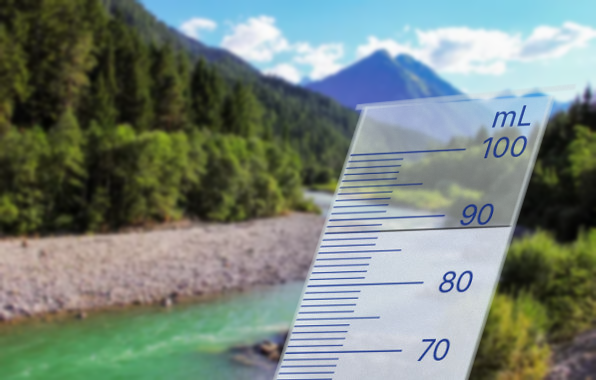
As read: **88** mL
